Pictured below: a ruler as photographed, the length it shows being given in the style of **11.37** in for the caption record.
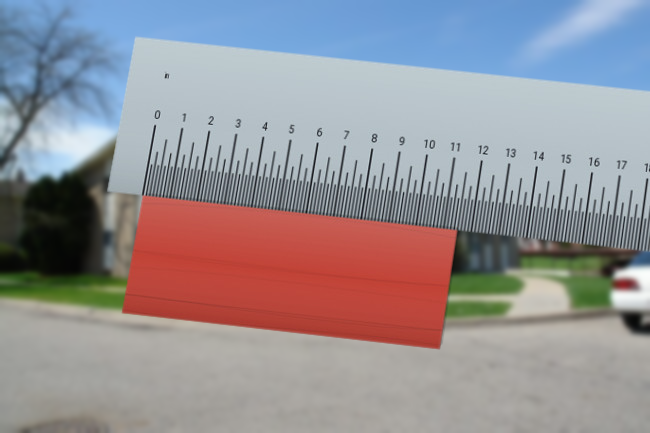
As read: **11.5** in
